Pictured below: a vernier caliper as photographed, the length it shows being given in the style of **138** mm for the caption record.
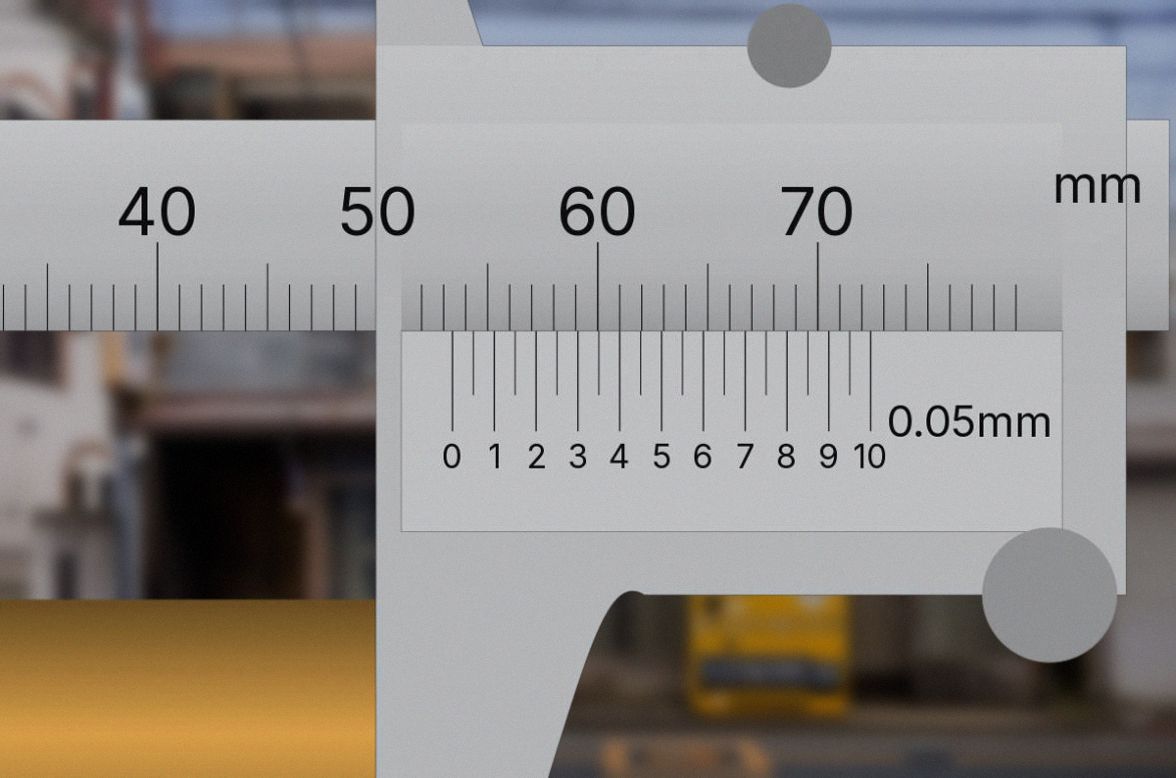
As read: **53.40** mm
